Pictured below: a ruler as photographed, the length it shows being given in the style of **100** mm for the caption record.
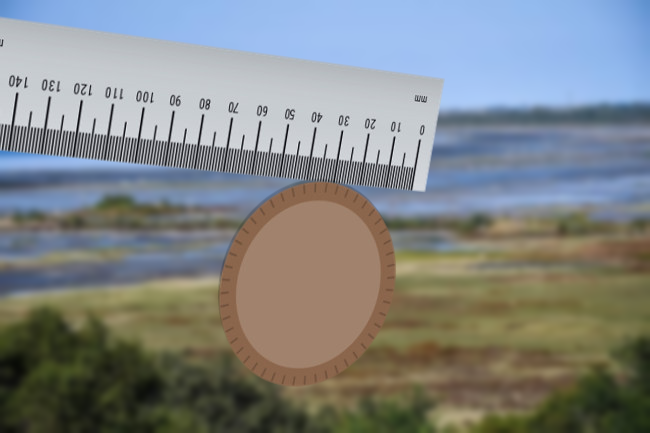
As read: **65** mm
